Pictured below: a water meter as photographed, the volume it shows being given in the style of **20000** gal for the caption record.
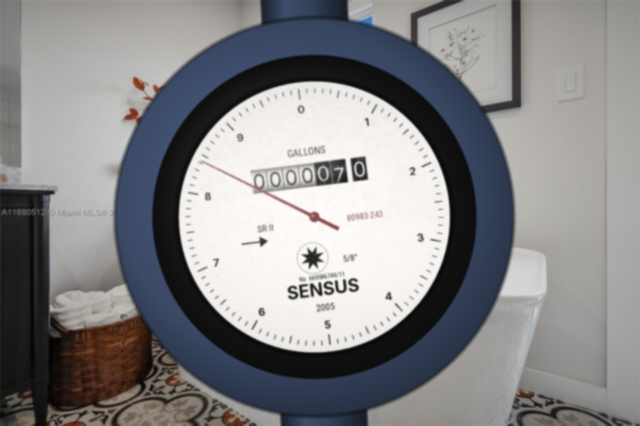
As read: **68.4** gal
